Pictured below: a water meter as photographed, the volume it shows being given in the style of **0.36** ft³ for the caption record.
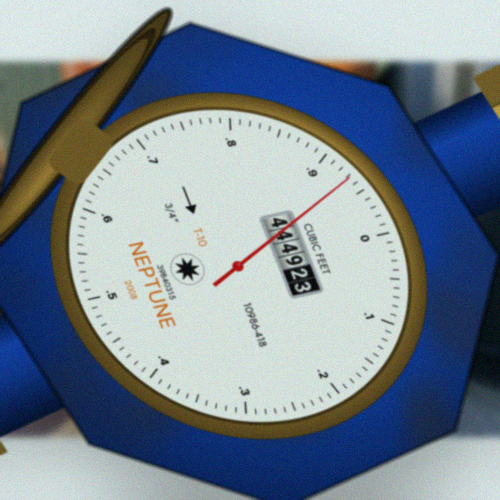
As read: **444922.93** ft³
